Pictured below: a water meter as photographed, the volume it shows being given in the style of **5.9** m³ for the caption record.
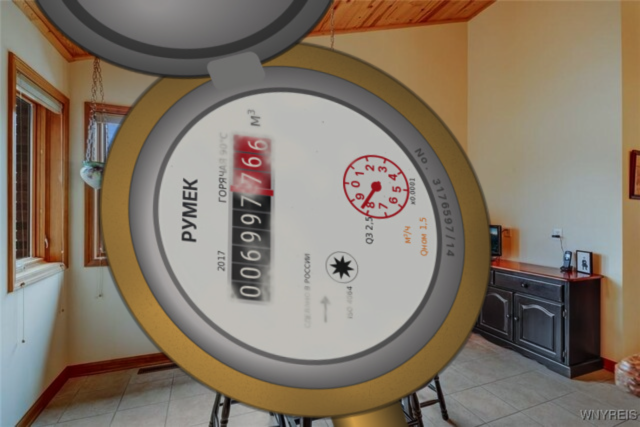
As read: **6997.7658** m³
